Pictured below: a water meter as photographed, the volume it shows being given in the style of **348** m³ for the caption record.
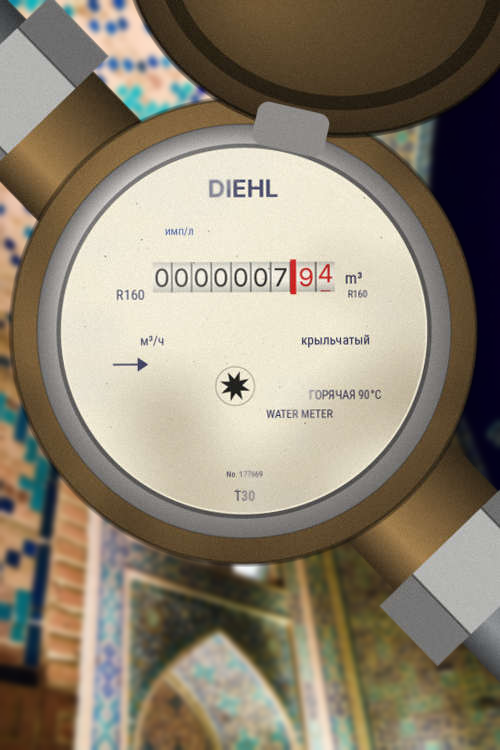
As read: **7.94** m³
